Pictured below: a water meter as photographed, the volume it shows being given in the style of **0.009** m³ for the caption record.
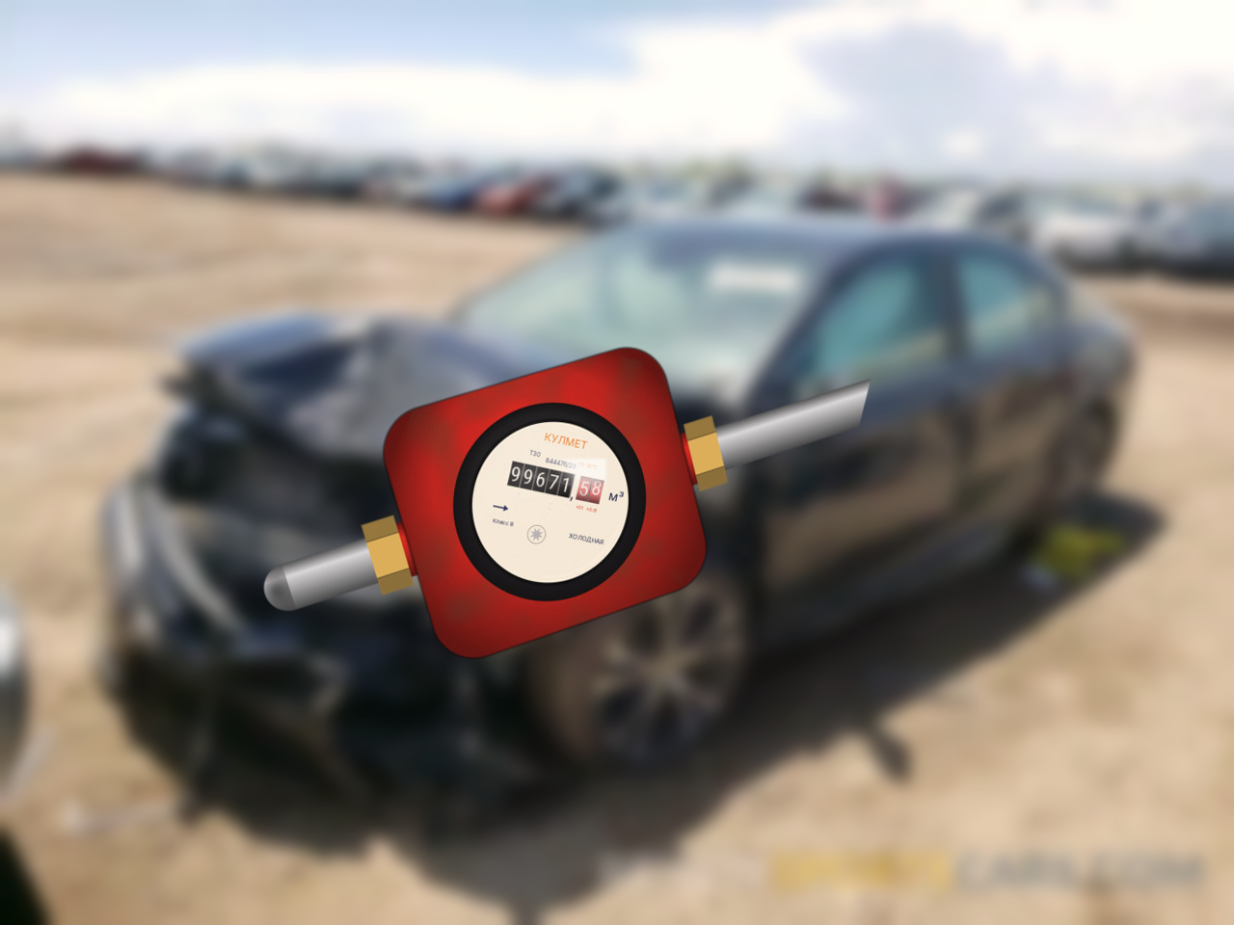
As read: **99671.58** m³
